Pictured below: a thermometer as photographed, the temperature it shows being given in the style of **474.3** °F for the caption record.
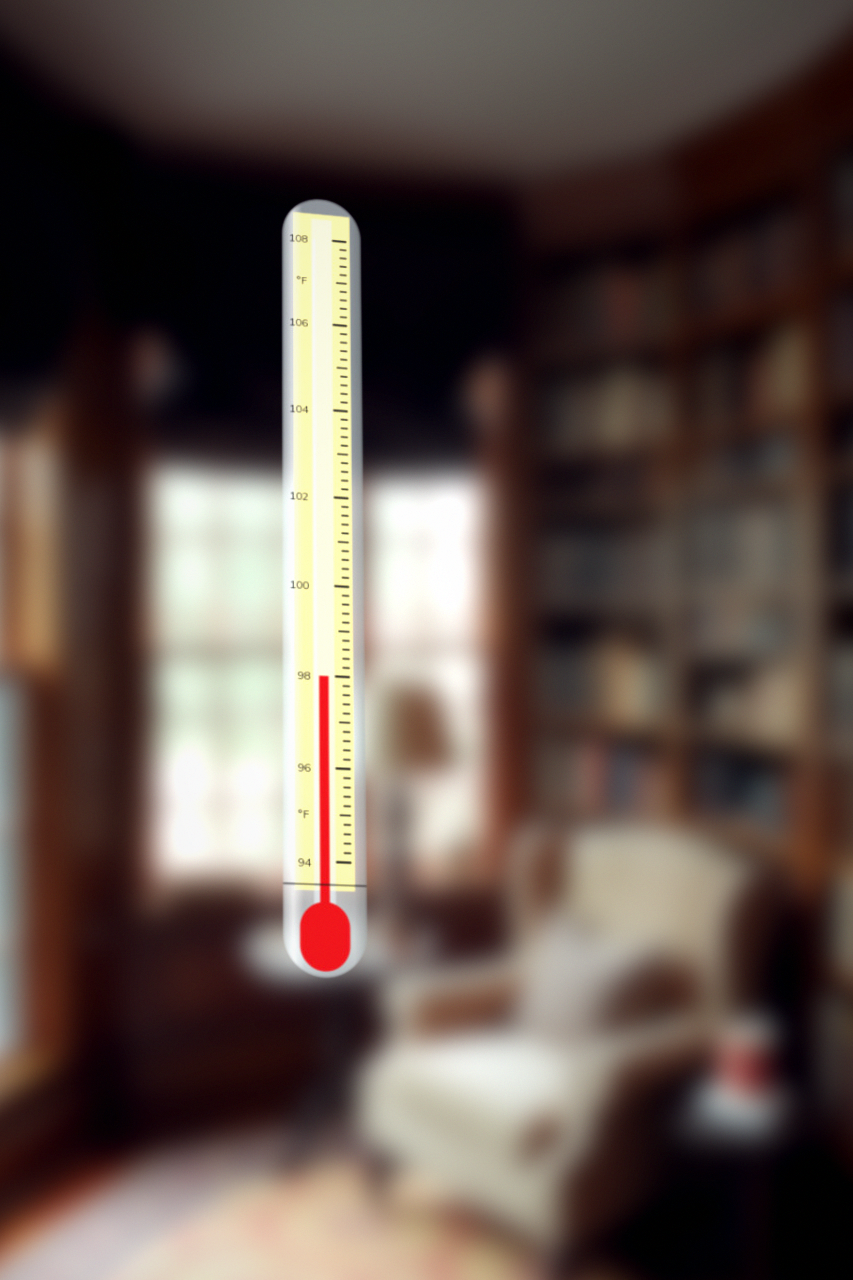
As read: **98** °F
